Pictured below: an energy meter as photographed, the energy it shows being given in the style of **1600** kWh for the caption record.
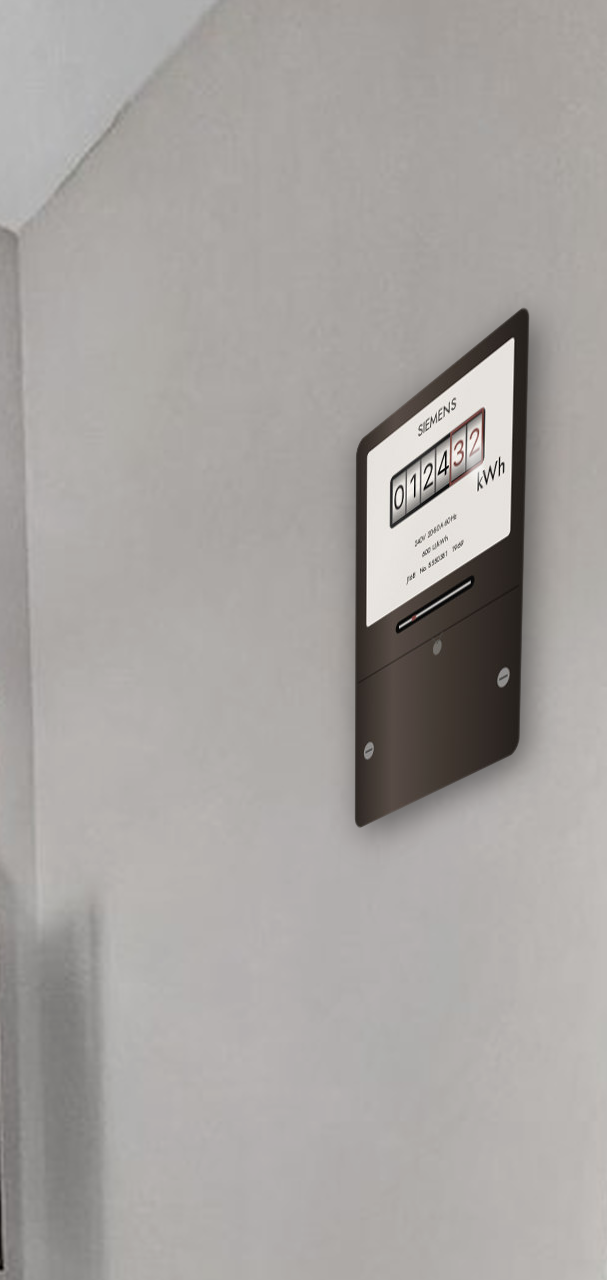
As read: **124.32** kWh
